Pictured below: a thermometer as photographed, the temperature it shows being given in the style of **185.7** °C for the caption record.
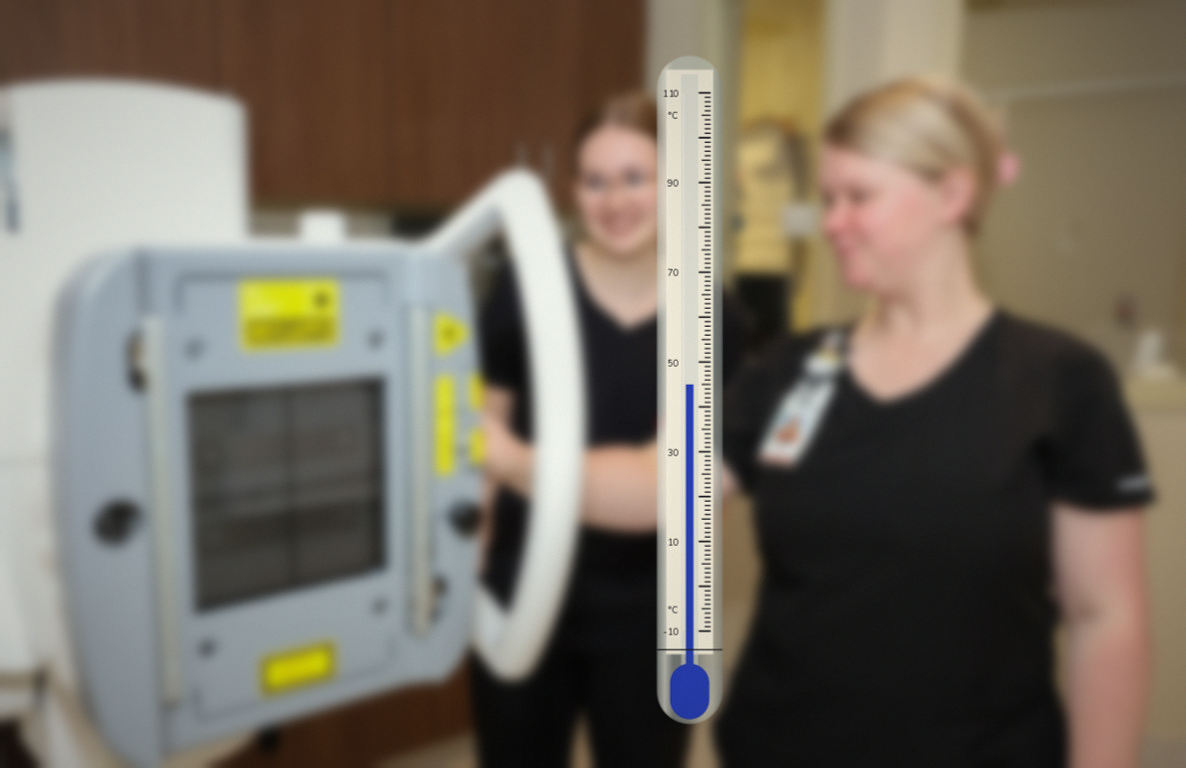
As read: **45** °C
